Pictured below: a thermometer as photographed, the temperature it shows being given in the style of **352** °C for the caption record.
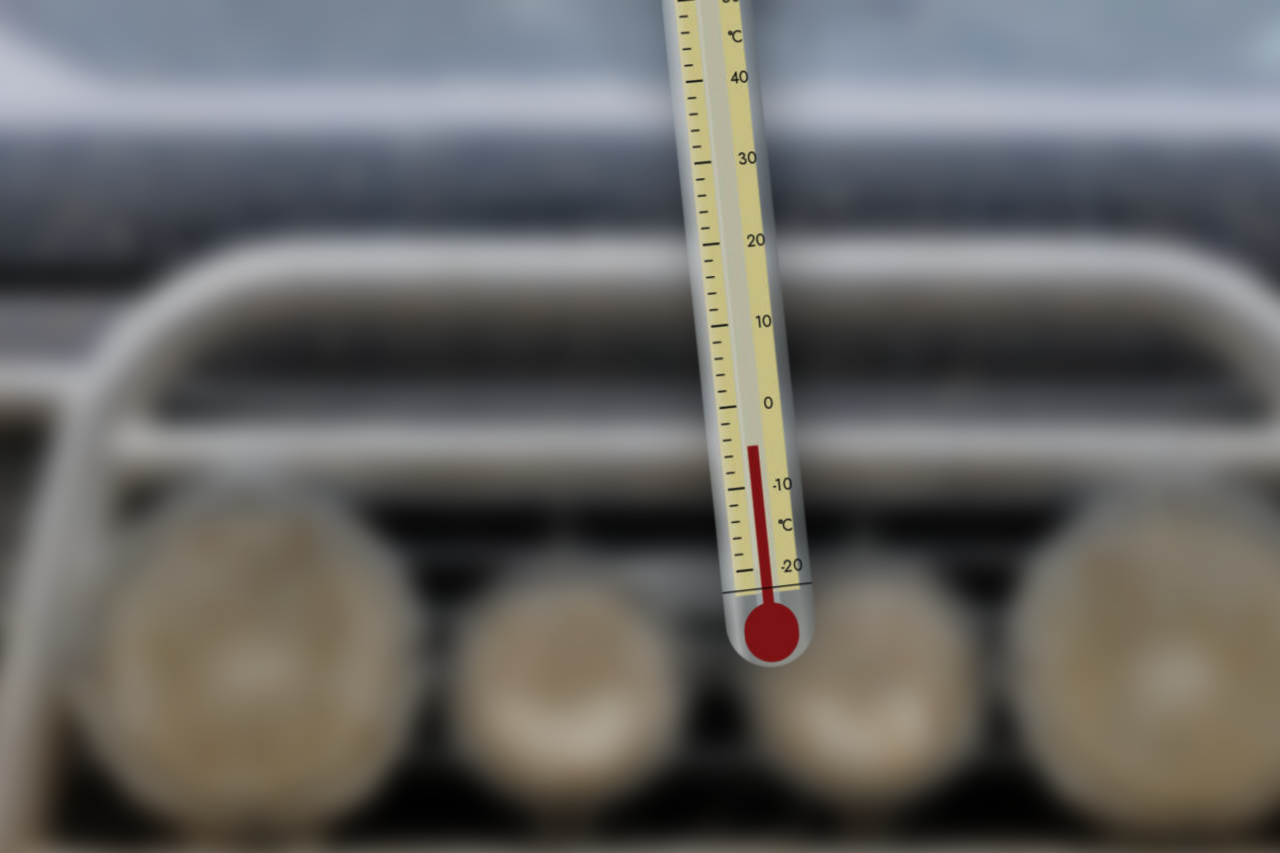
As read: **-5** °C
